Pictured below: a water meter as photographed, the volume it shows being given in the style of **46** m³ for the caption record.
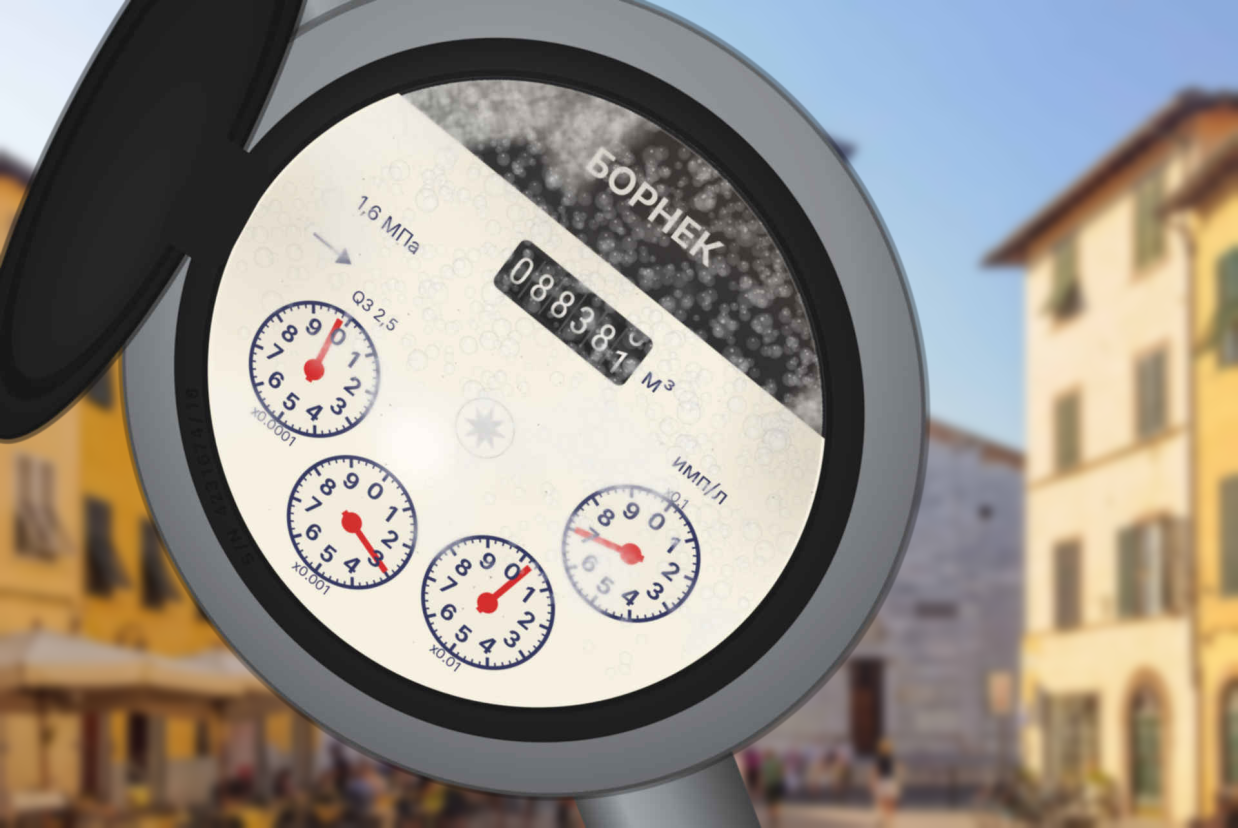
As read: **88380.7029** m³
